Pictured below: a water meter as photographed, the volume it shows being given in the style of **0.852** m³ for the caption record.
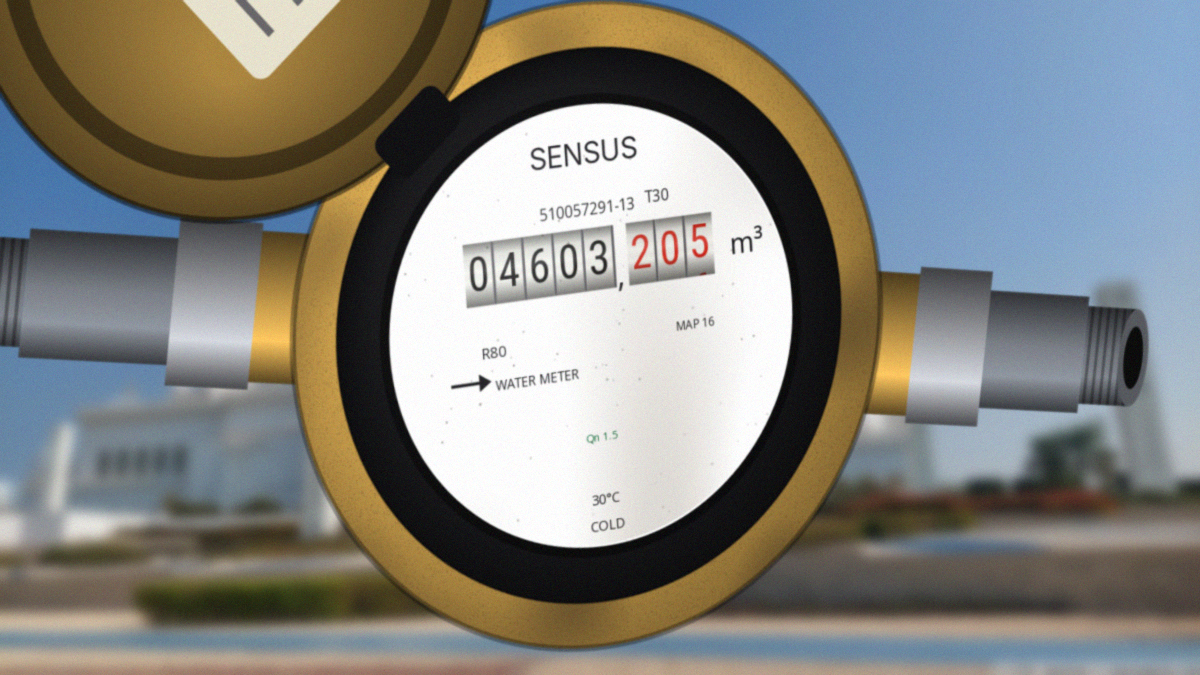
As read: **4603.205** m³
